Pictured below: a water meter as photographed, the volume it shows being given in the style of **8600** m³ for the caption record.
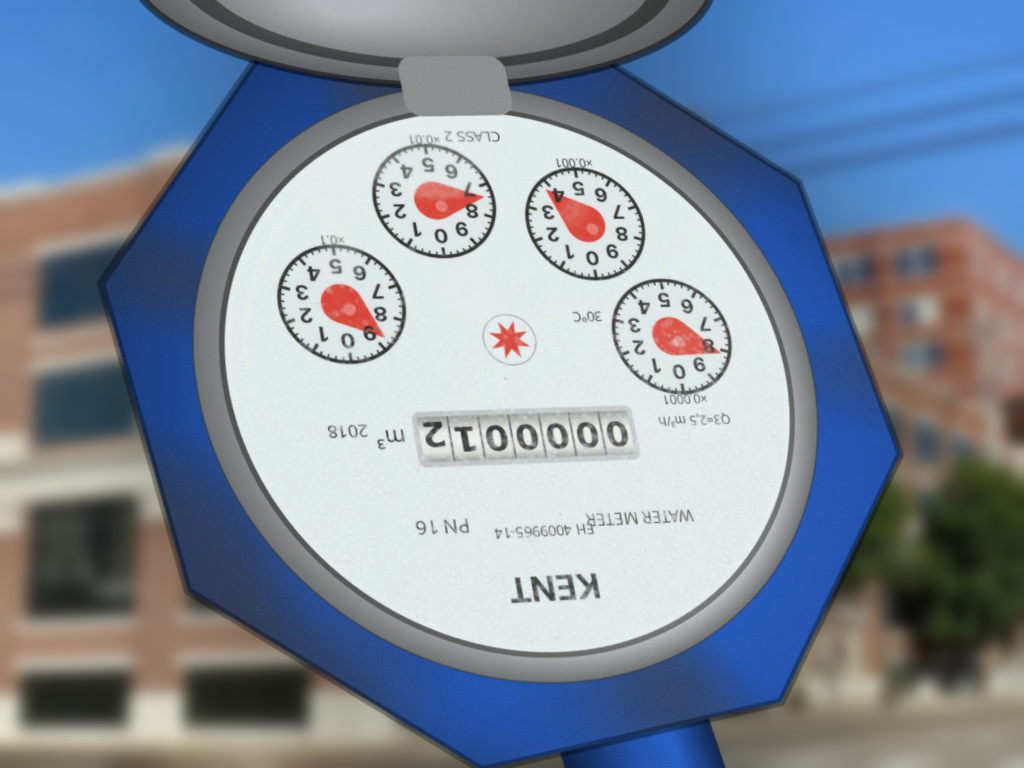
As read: **11.8738** m³
